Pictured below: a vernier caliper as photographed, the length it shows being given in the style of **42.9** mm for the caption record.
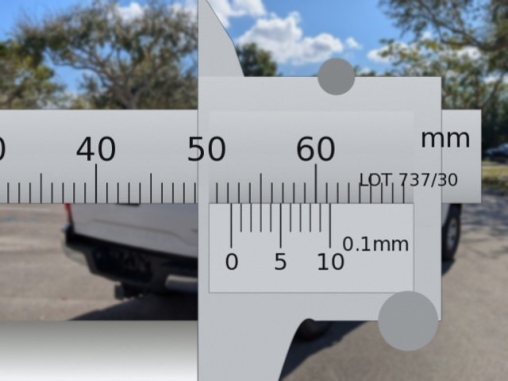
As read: **52.3** mm
